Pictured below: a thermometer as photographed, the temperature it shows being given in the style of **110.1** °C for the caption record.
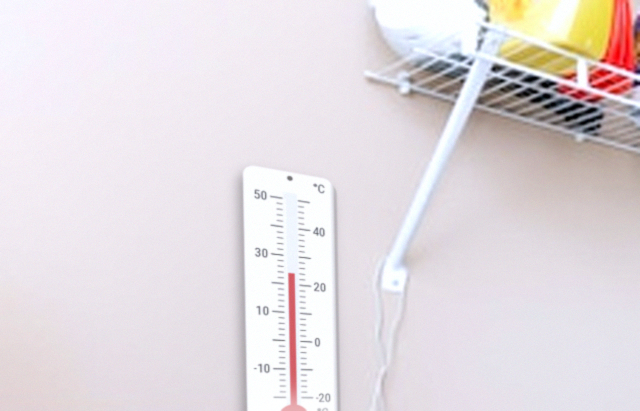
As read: **24** °C
